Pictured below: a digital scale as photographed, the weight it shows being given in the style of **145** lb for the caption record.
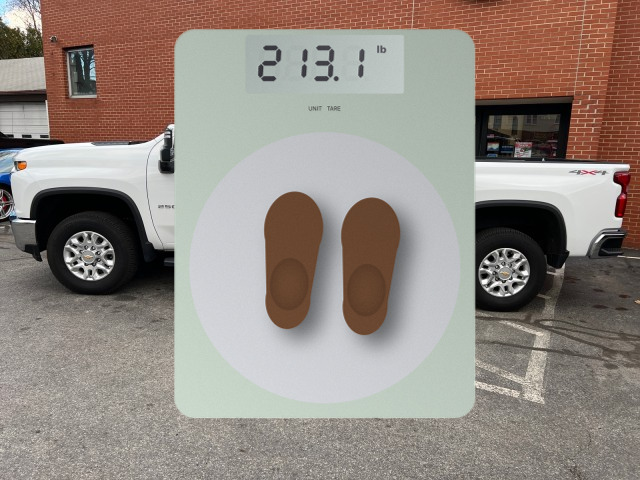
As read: **213.1** lb
